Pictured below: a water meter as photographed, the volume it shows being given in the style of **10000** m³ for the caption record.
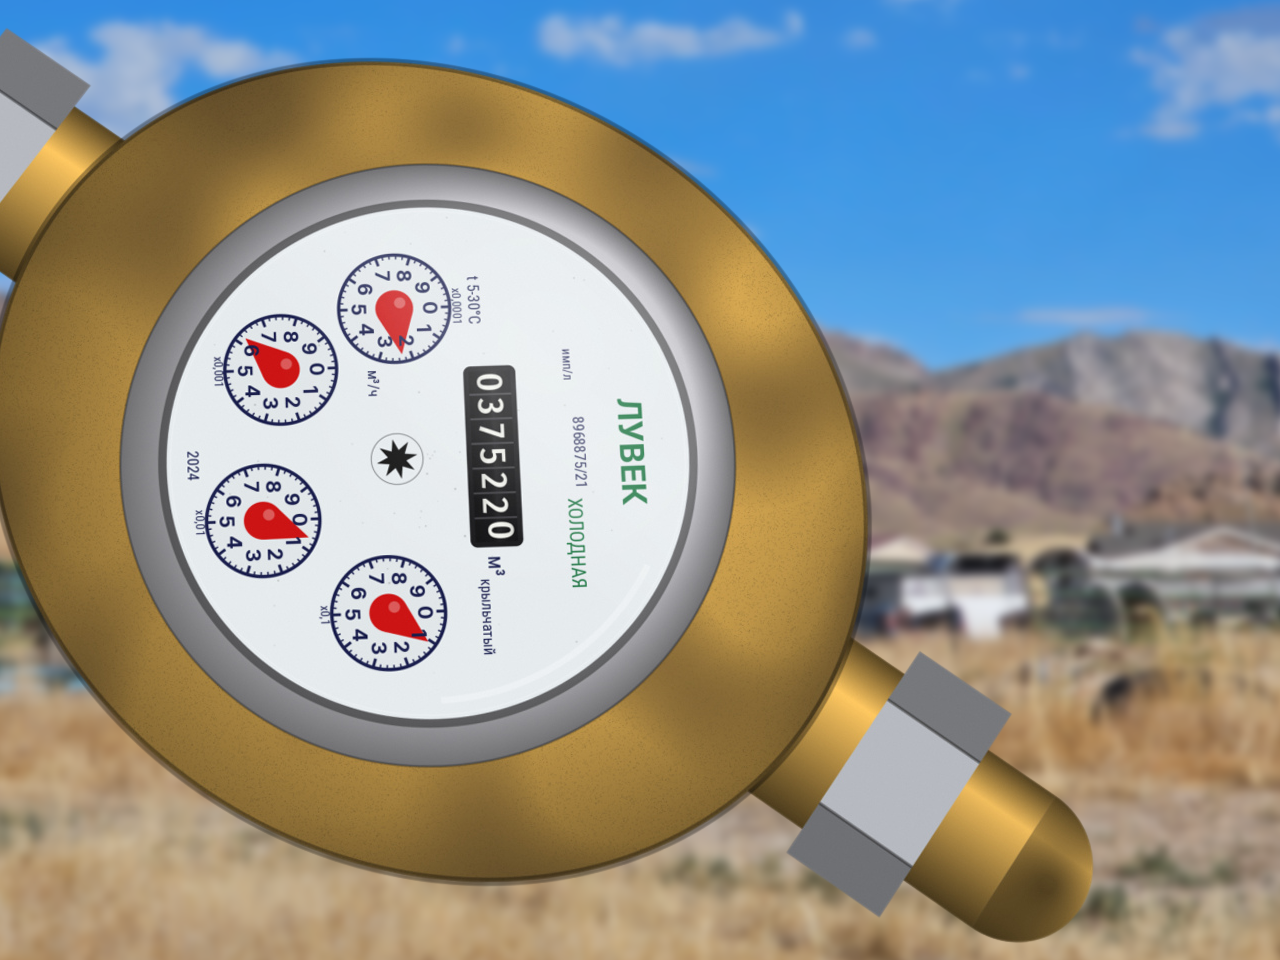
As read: **375220.1062** m³
